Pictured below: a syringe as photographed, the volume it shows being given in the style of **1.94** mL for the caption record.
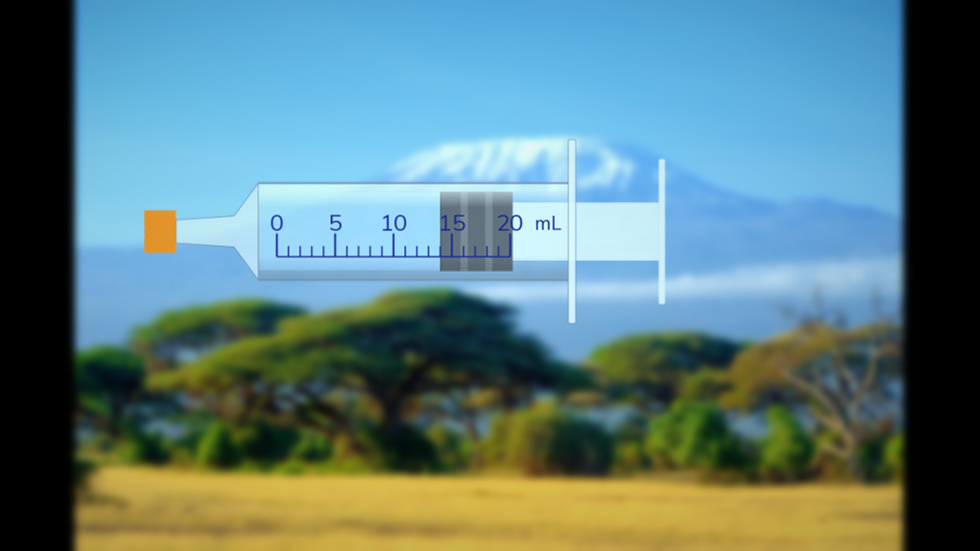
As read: **14** mL
